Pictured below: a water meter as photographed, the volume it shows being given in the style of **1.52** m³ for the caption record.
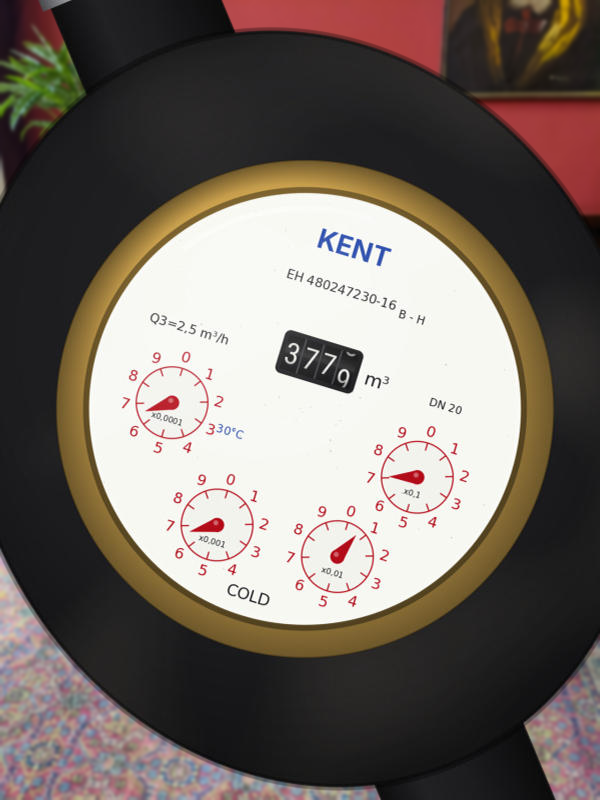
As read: **3778.7066** m³
